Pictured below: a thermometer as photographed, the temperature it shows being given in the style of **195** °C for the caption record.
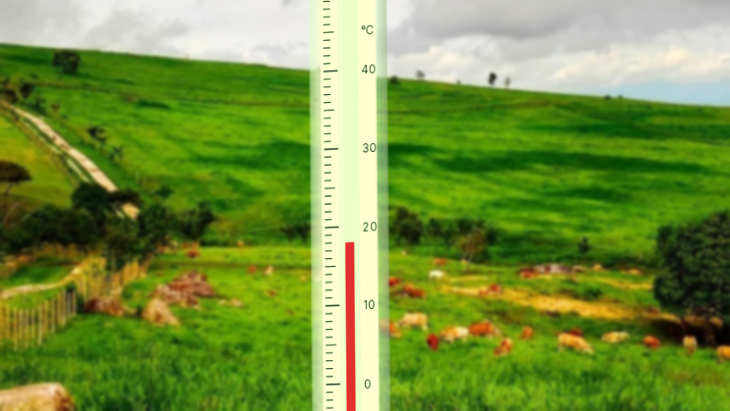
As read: **18** °C
